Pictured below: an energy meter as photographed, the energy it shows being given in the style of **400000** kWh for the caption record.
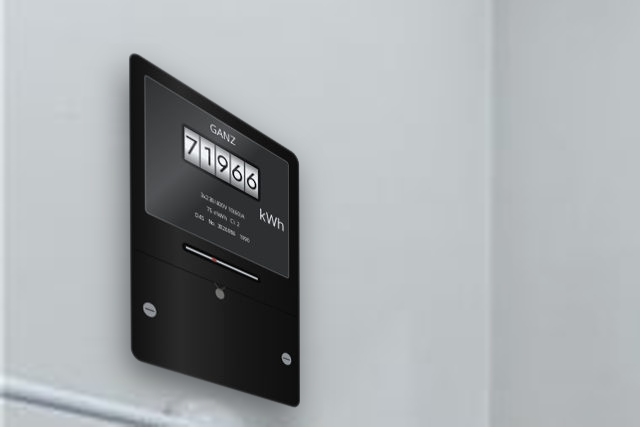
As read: **71966** kWh
